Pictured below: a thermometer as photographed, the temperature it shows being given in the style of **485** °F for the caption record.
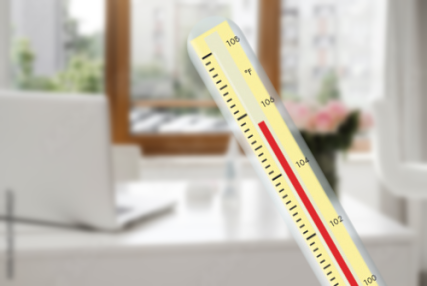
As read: **105.6** °F
